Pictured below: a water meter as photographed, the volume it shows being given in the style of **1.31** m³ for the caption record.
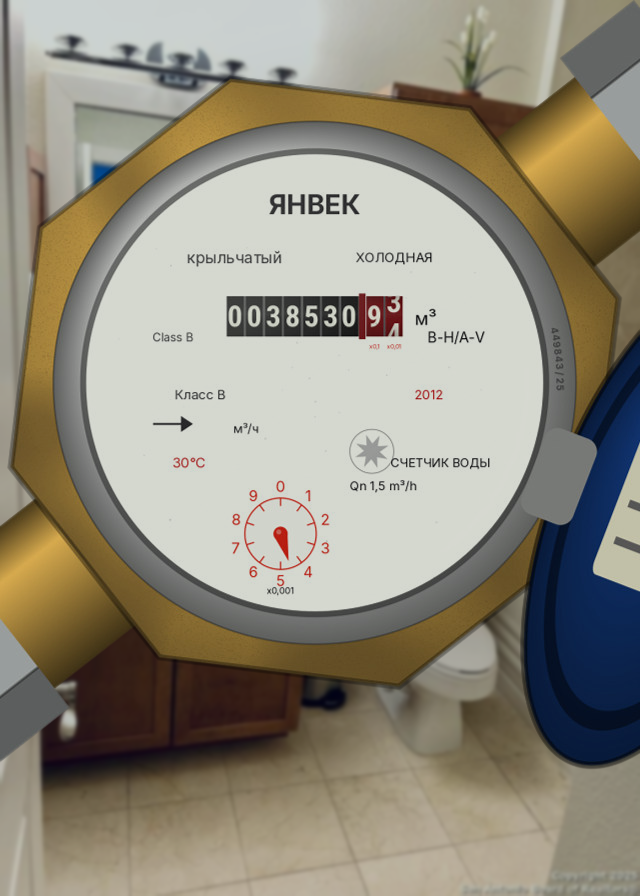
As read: **38530.934** m³
